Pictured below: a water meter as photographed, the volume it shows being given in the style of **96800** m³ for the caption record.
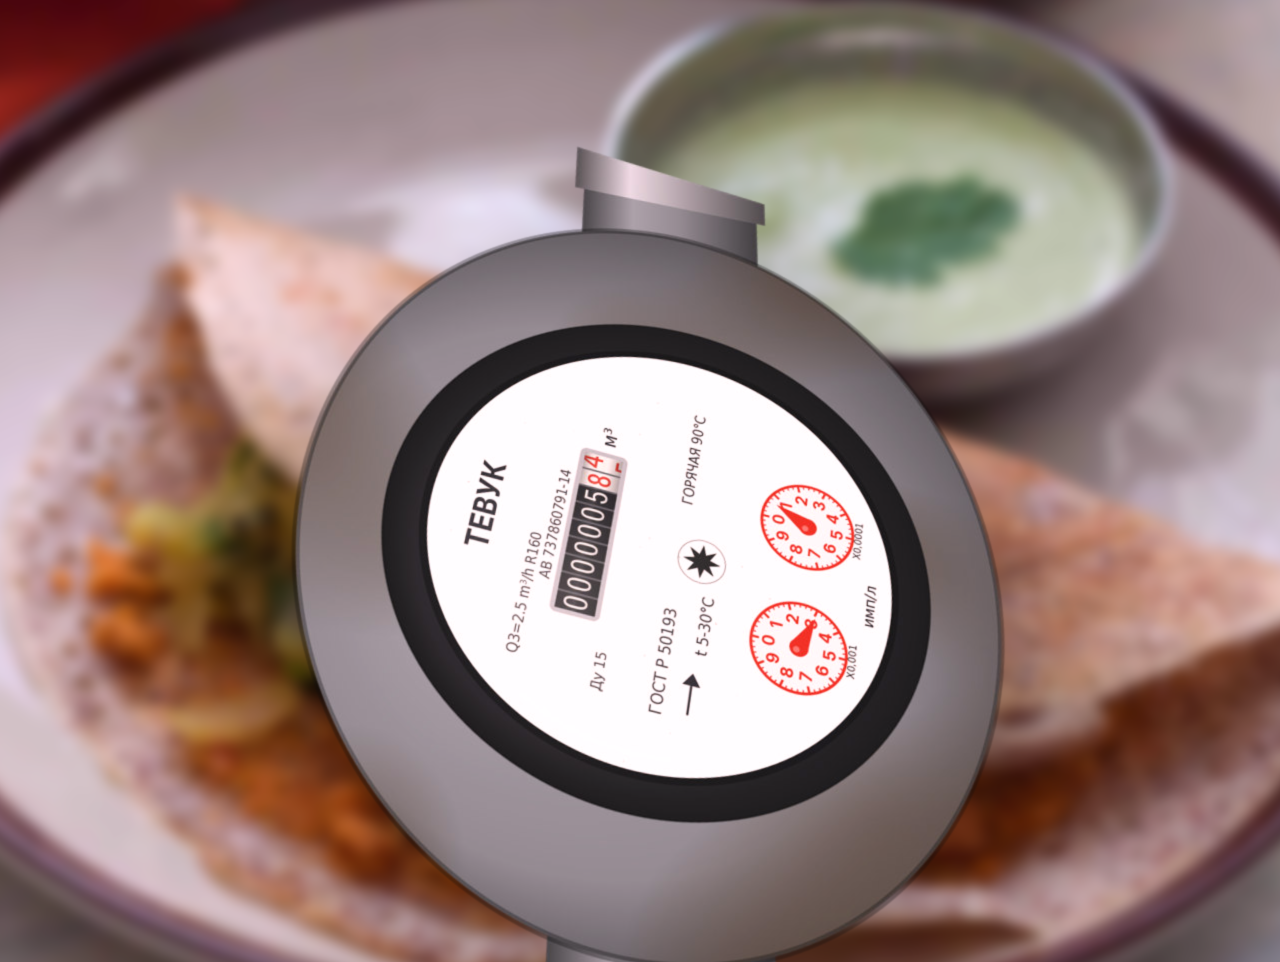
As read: **5.8430** m³
